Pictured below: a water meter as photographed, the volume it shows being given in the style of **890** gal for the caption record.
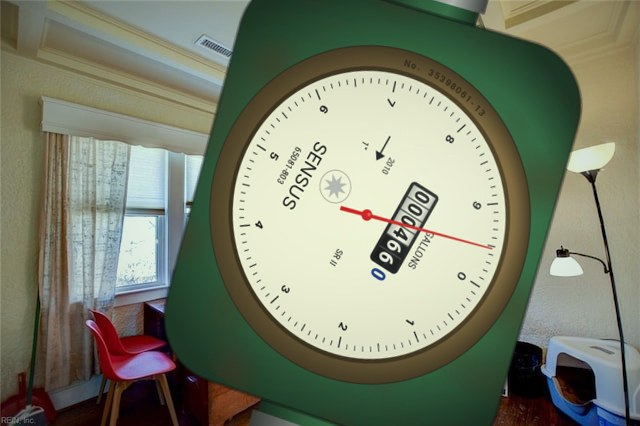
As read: **4659.5** gal
